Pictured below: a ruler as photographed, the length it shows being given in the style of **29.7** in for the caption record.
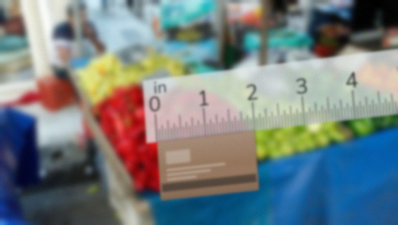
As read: **2** in
